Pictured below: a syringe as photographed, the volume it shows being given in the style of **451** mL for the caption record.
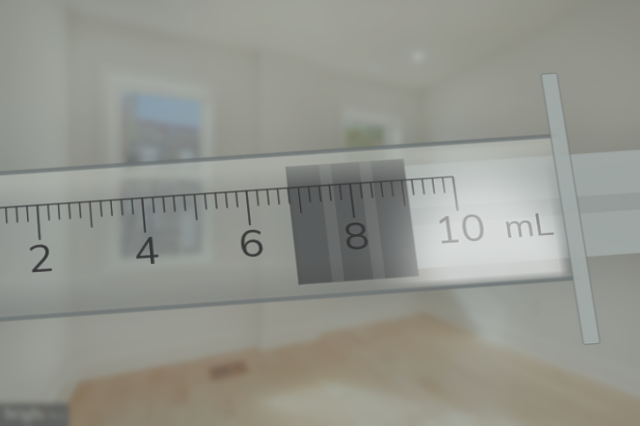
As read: **6.8** mL
